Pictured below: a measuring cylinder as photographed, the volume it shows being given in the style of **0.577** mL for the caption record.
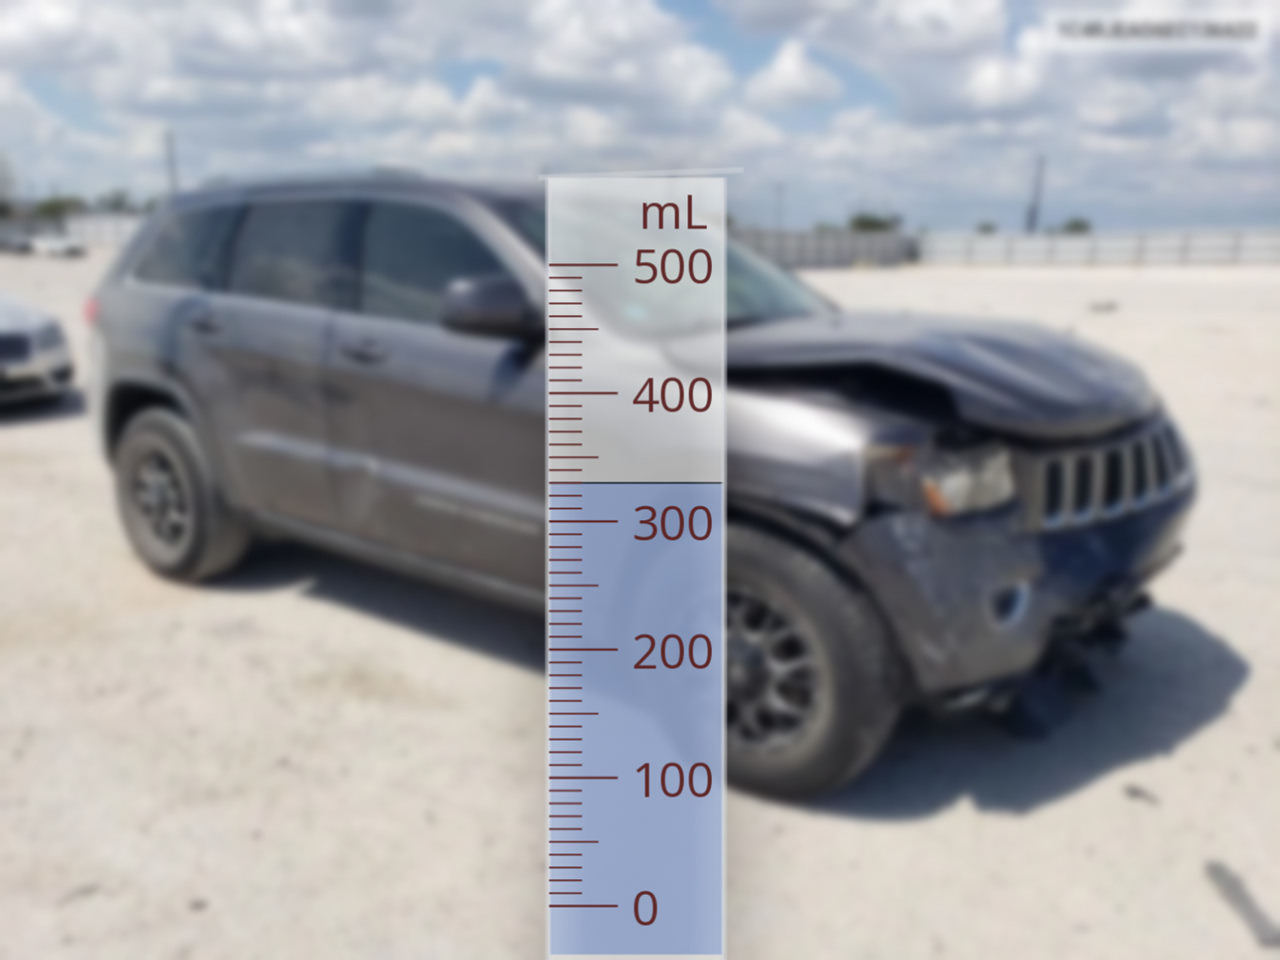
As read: **330** mL
